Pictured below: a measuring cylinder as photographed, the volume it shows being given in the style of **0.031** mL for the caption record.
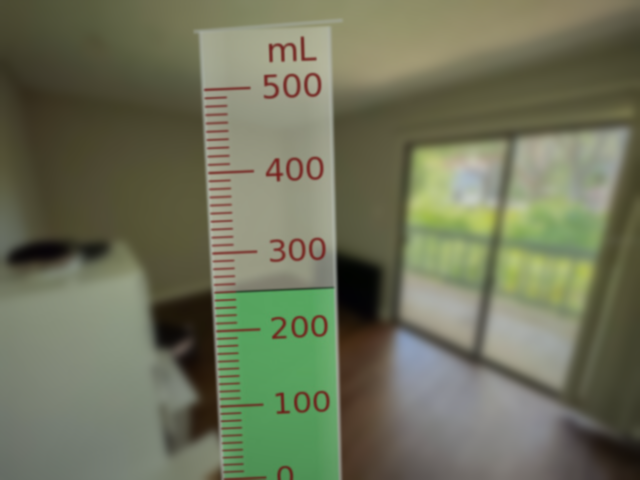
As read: **250** mL
